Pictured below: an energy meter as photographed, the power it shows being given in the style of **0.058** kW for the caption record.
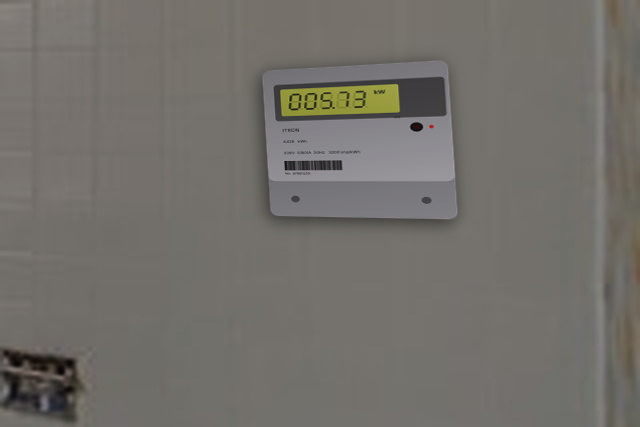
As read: **5.73** kW
